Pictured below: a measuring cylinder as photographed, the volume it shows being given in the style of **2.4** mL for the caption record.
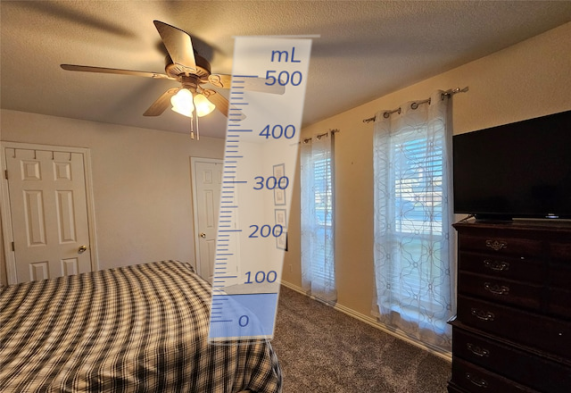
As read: **60** mL
